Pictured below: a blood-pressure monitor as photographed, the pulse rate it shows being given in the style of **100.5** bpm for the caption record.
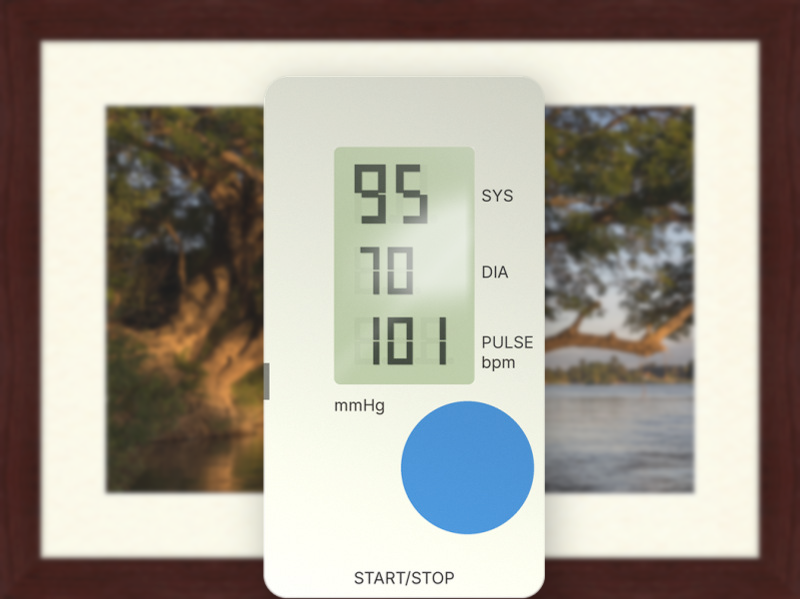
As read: **101** bpm
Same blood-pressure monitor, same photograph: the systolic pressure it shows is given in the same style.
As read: **95** mmHg
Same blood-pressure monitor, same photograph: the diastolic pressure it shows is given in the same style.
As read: **70** mmHg
